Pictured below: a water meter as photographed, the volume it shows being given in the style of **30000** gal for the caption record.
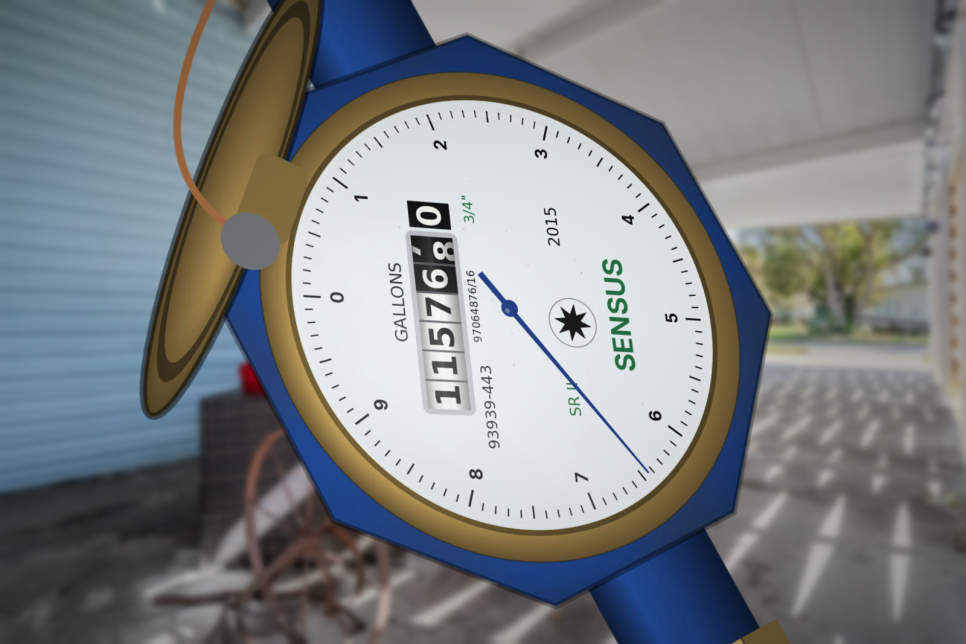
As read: **1157676.4** gal
